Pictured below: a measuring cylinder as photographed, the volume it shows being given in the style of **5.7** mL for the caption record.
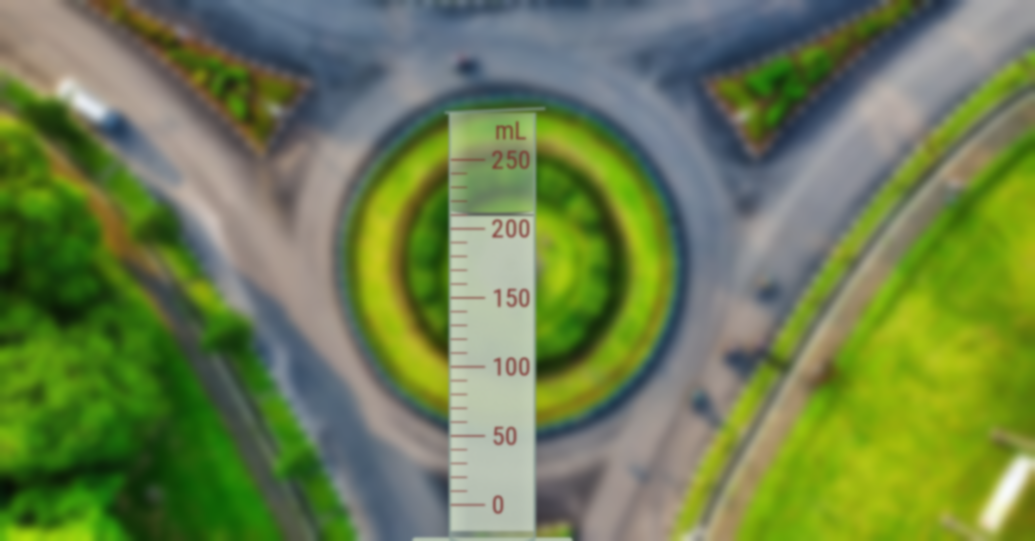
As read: **210** mL
